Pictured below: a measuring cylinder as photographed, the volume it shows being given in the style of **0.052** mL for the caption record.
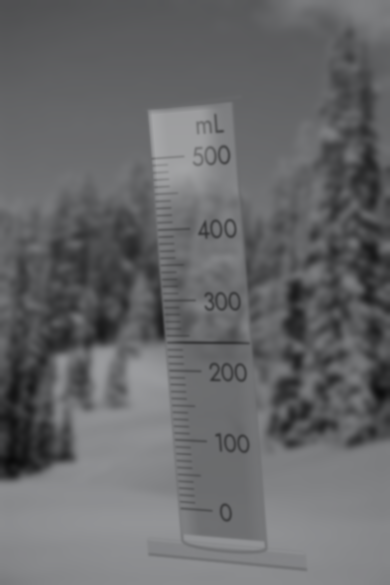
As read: **240** mL
